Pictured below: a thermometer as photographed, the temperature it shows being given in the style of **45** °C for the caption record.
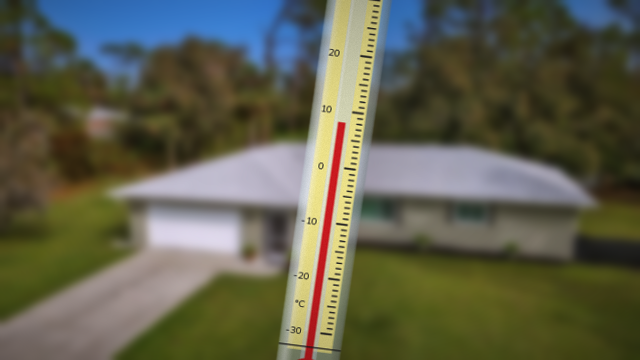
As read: **8** °C
